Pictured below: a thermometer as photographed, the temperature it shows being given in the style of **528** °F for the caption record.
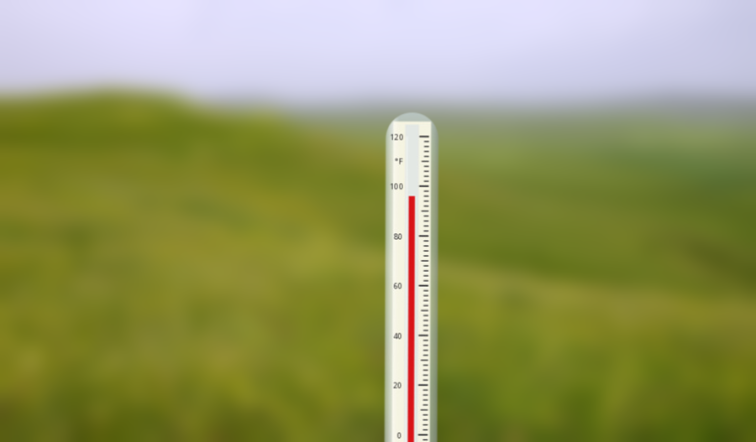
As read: **96** °F
